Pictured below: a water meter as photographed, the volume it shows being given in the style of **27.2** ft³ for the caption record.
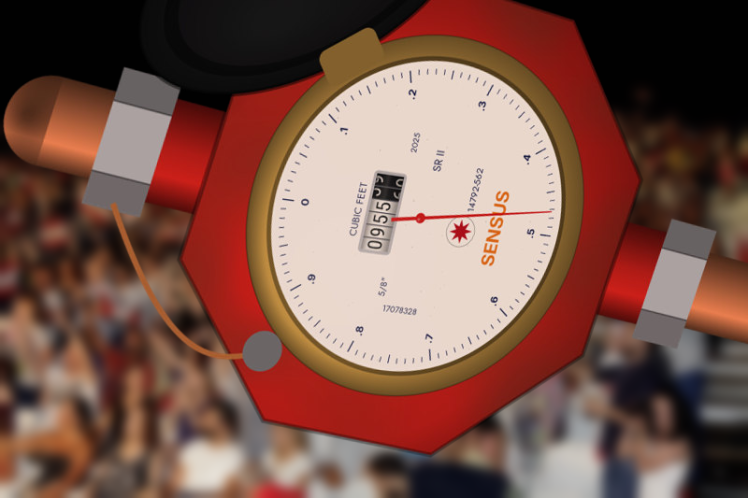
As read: **95559.47** ft³
